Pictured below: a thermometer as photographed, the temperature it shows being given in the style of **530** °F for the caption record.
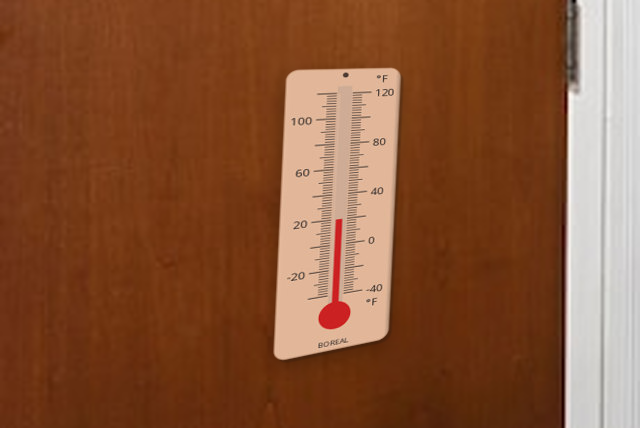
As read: **20** °F
